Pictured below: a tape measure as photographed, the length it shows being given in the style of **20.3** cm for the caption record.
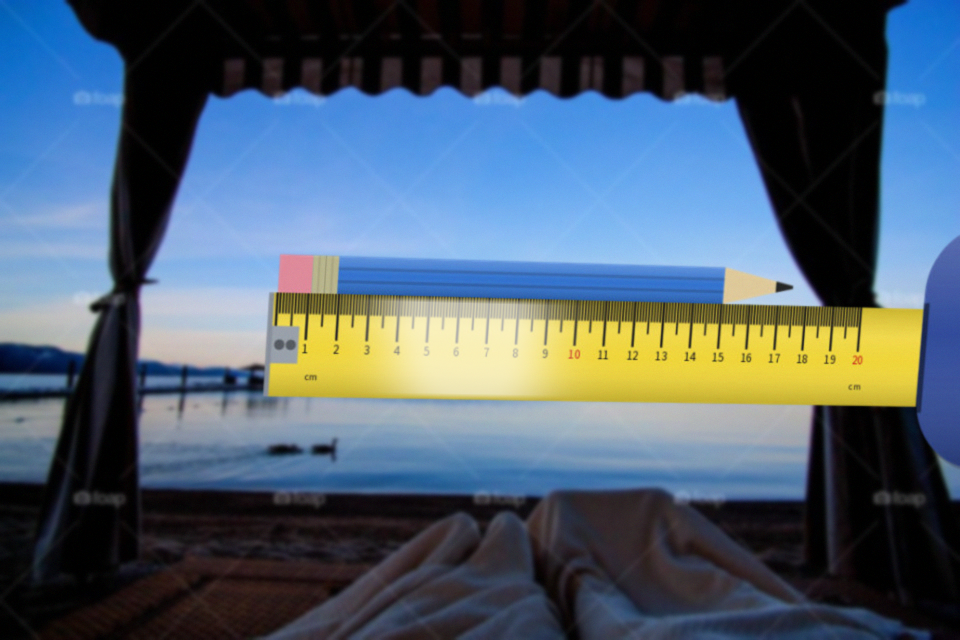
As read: **17.5** cm
